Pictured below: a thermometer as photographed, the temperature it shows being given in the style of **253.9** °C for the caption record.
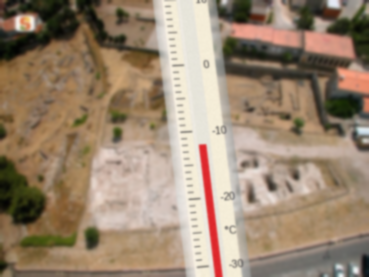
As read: **-12** °C
